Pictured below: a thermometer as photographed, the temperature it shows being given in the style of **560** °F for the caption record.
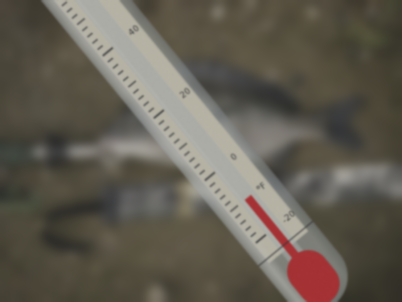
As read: **-10** °F
